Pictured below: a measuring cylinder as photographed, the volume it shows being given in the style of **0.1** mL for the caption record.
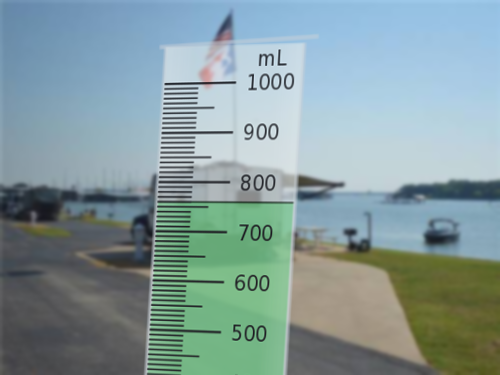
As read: **760** mL
